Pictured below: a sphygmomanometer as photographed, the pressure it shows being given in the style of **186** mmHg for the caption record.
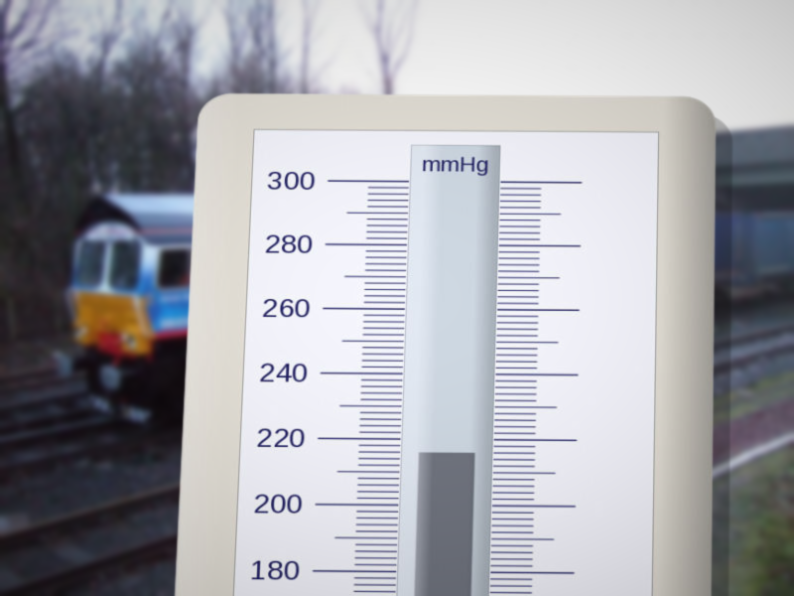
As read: **216** mmHg
